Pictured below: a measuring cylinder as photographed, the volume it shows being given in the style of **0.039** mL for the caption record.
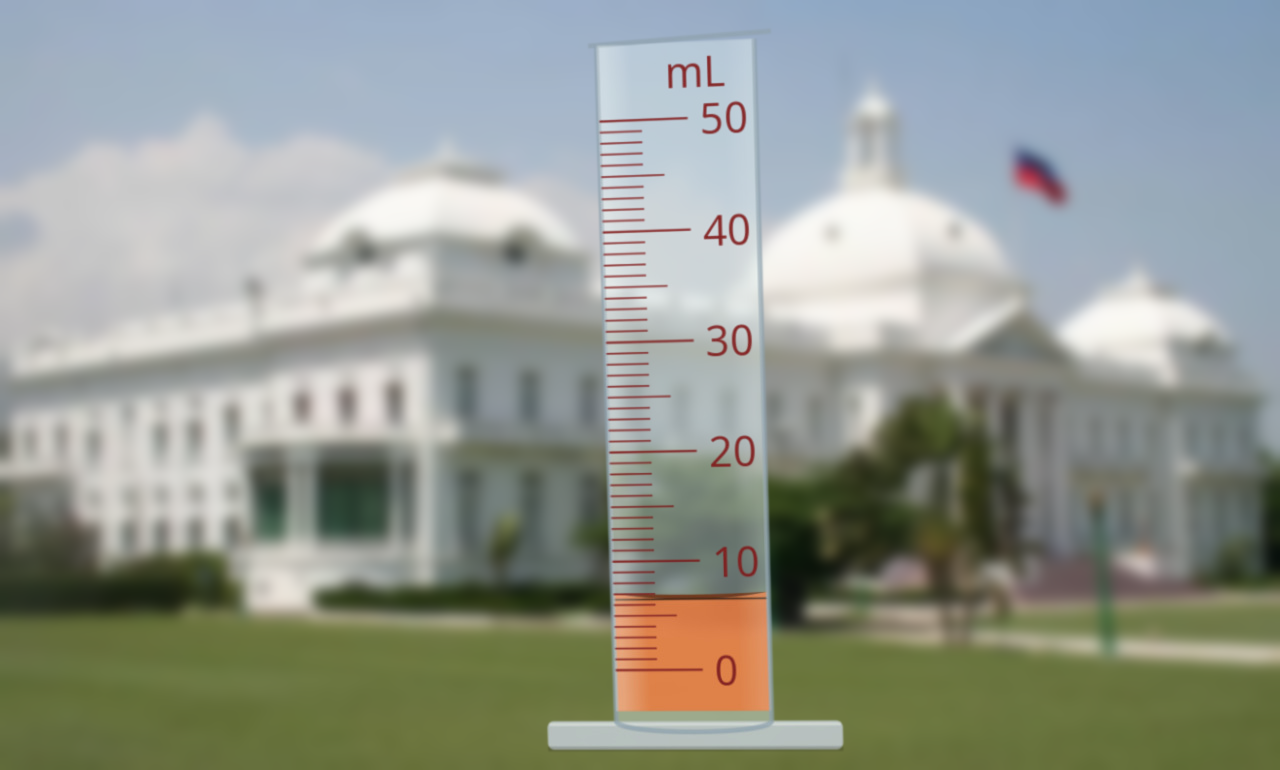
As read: **6.5** mL
